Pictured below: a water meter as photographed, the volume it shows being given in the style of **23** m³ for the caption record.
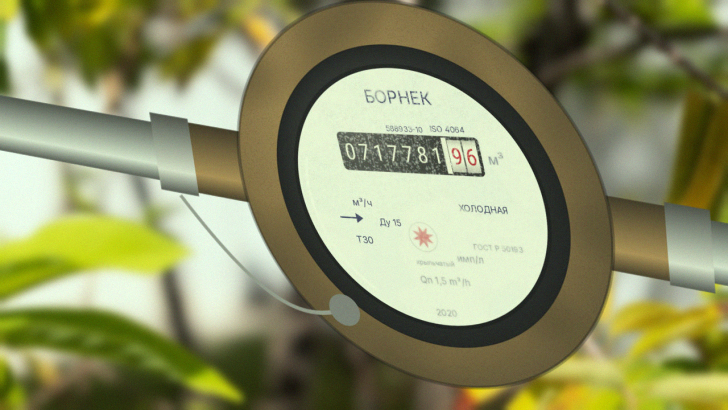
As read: **717781.96** m³
